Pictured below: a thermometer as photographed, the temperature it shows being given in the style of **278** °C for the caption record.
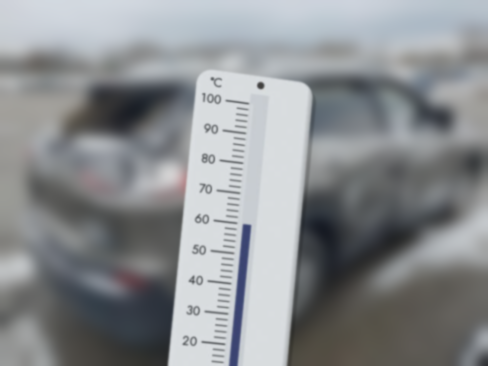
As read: **60** °C
